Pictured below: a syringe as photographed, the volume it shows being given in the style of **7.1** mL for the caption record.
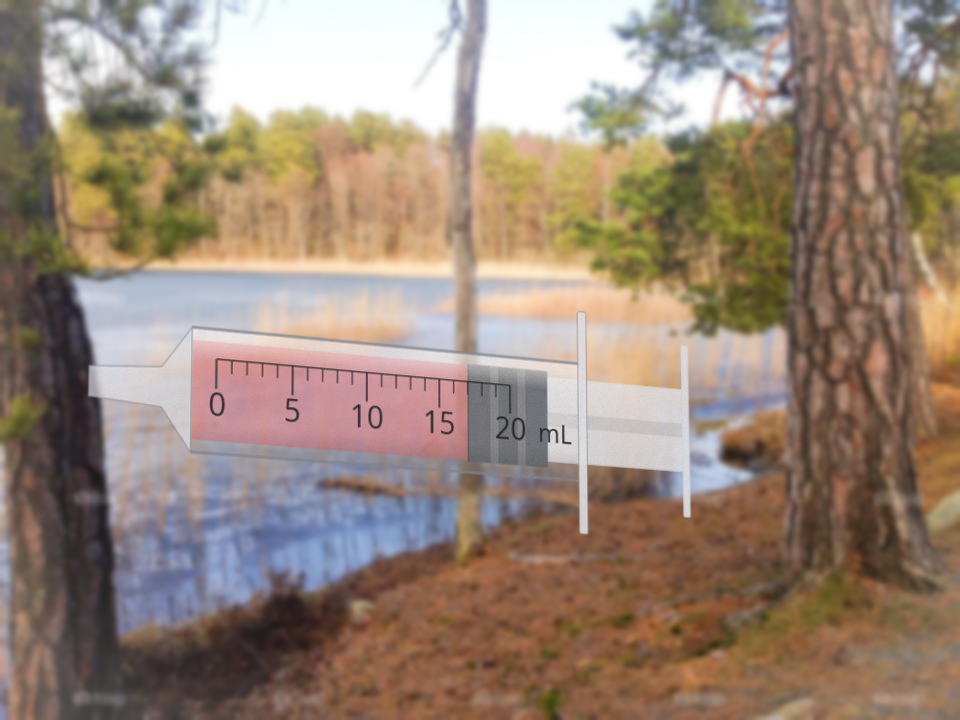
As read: **17** mL
